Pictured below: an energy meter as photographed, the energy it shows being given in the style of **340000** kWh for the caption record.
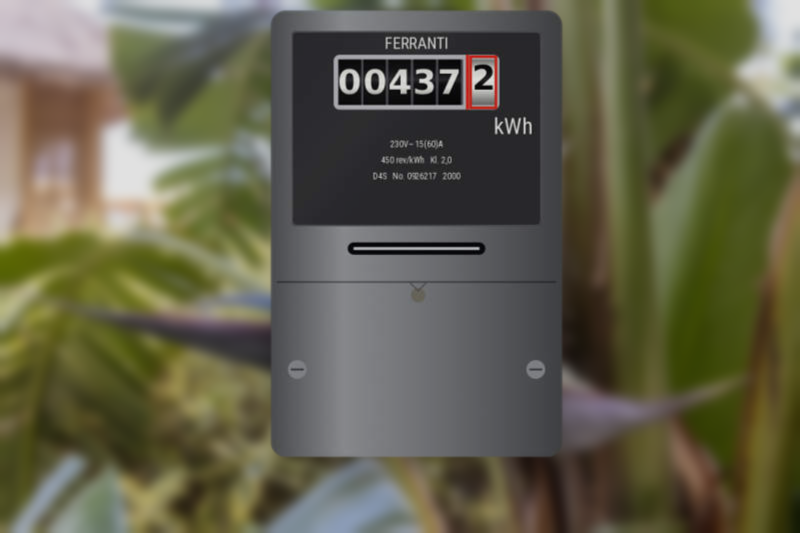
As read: **437.2** kWh
